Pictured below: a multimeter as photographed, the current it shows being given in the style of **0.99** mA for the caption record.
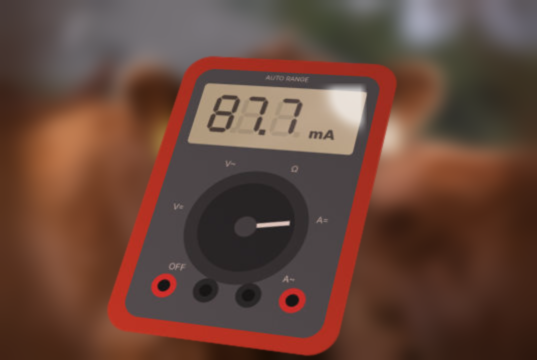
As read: **87.7** mA
